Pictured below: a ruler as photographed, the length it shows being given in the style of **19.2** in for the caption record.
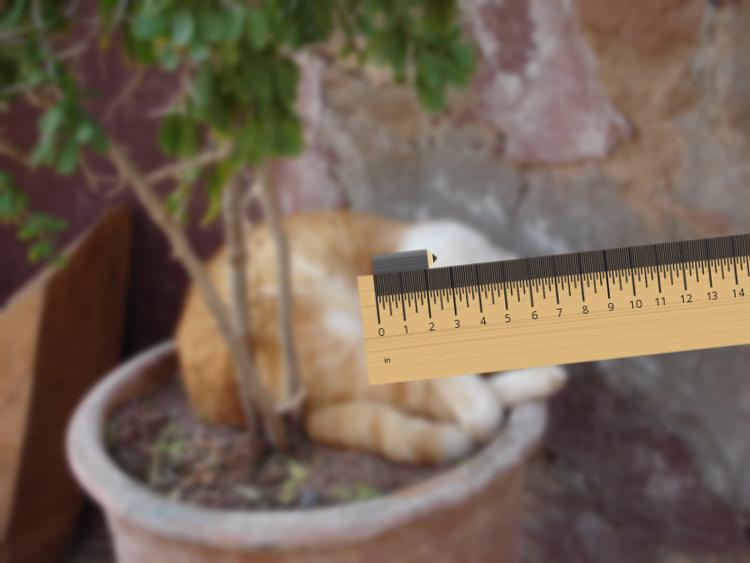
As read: **2.5** in
